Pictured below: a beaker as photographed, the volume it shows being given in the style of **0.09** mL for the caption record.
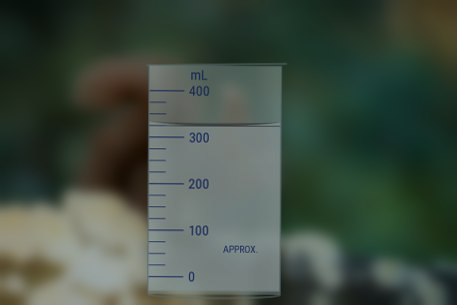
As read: **325** mL
